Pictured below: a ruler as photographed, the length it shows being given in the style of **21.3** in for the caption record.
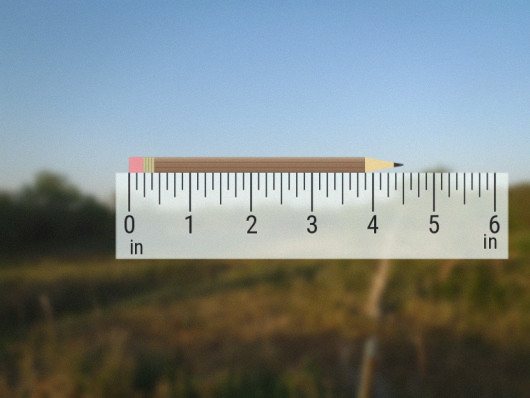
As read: **4.5** in
